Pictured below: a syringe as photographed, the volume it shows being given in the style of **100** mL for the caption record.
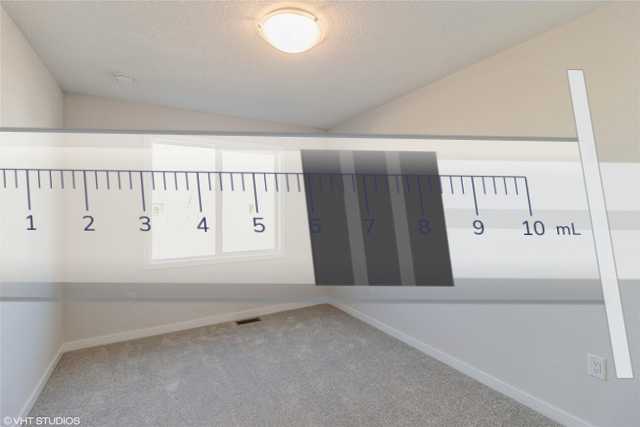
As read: **5.9** mL
